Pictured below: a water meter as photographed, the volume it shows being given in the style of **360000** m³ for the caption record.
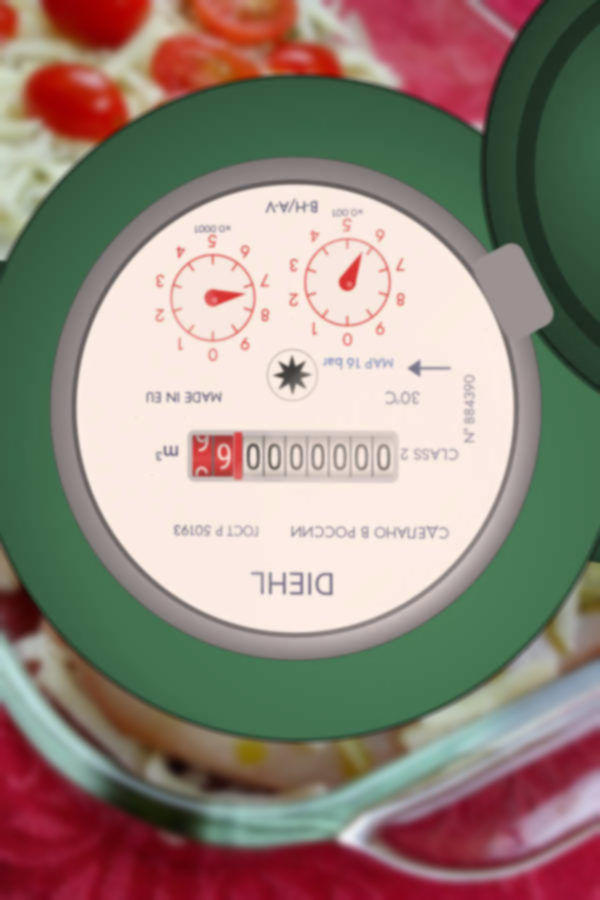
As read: **0.6557** m³
